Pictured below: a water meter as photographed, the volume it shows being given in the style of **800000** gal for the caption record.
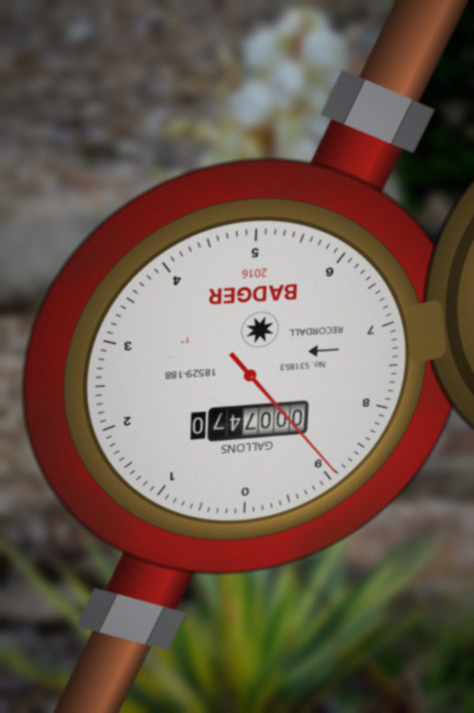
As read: **7468.9** gal
